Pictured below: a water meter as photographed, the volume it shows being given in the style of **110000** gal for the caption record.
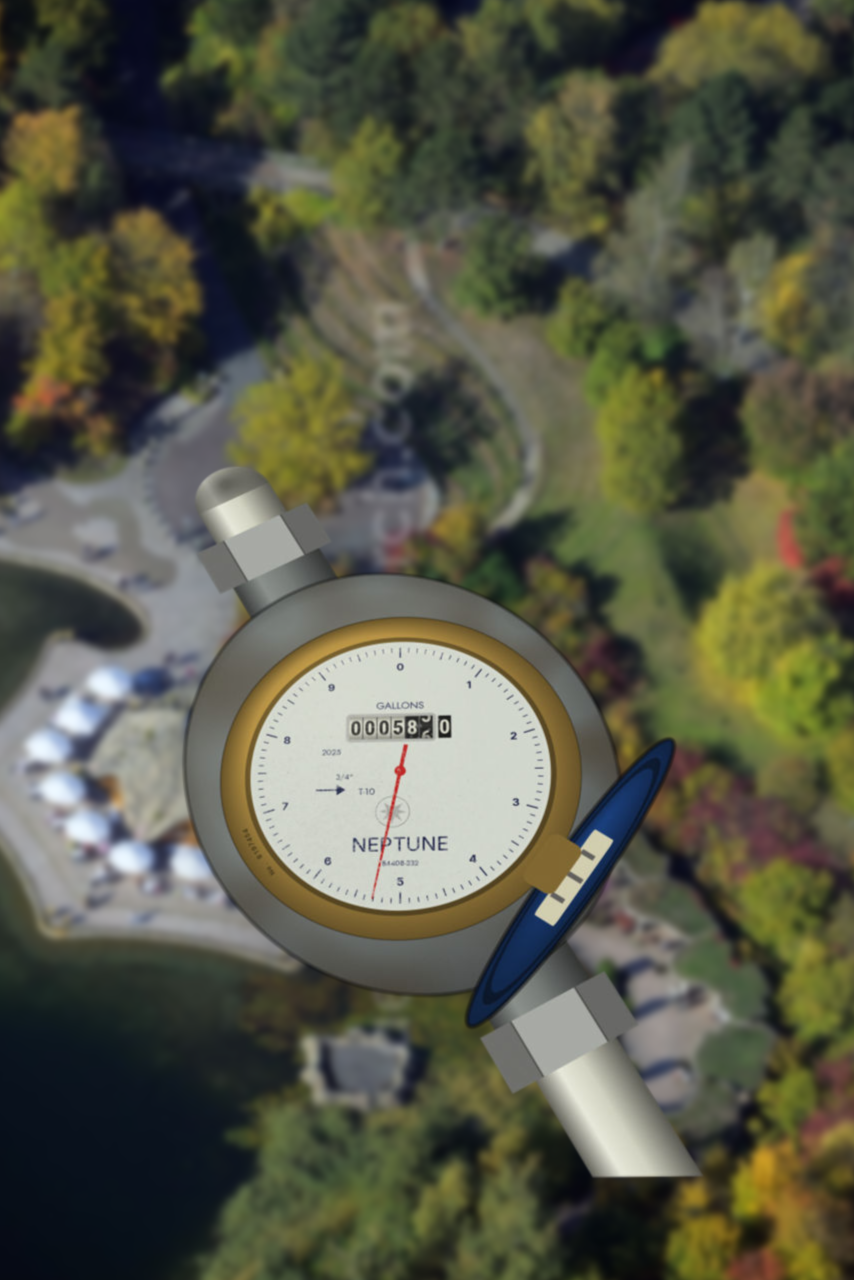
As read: **5855.3** gal
